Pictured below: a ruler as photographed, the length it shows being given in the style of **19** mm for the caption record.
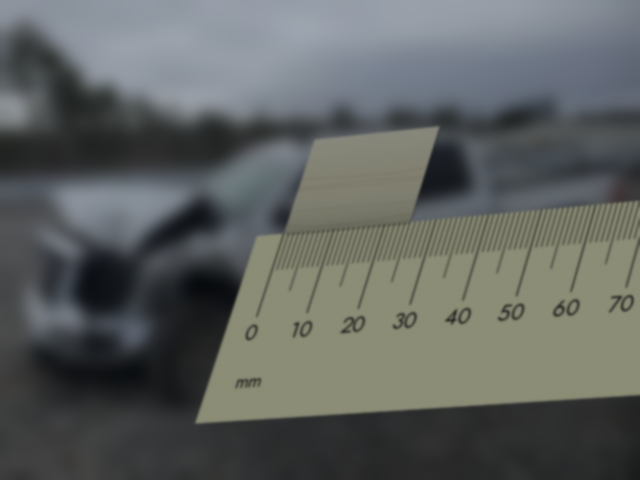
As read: **25** mm
